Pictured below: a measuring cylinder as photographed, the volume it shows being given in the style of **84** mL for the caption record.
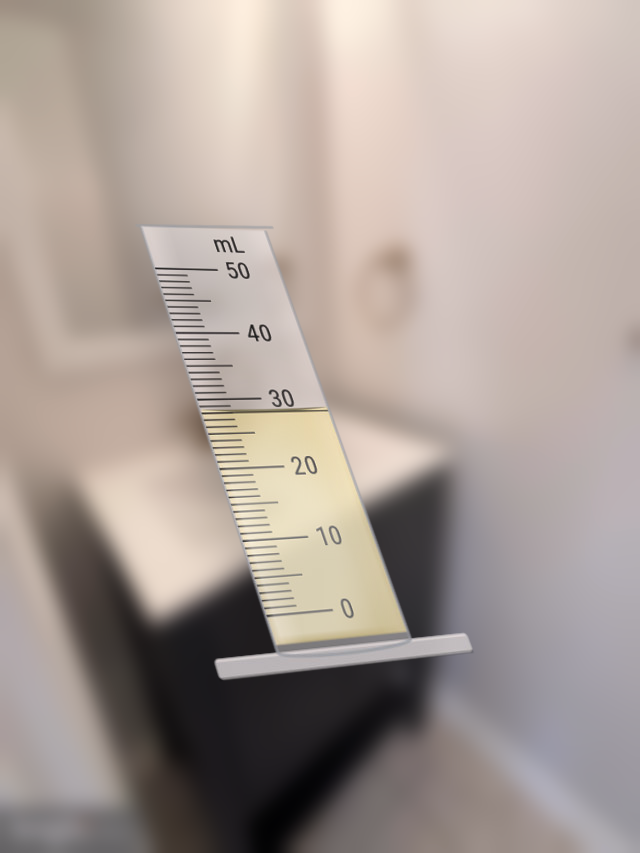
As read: **28** mL
